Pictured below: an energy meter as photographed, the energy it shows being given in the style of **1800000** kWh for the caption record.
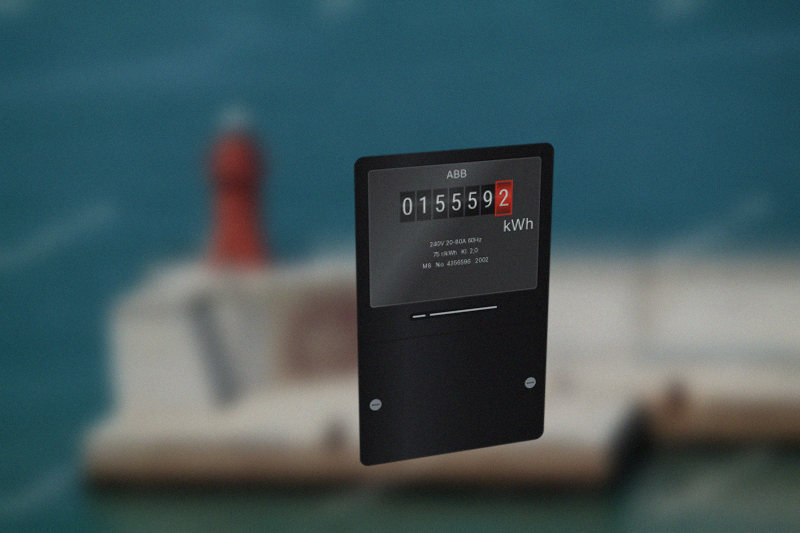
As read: **15559.2** kWh
